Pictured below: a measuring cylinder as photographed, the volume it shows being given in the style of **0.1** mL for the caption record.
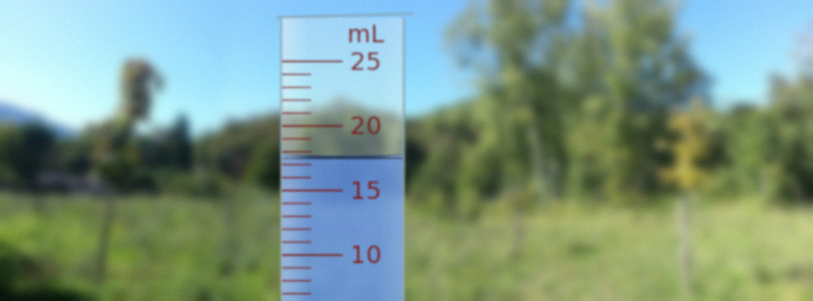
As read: **17.5** mL
